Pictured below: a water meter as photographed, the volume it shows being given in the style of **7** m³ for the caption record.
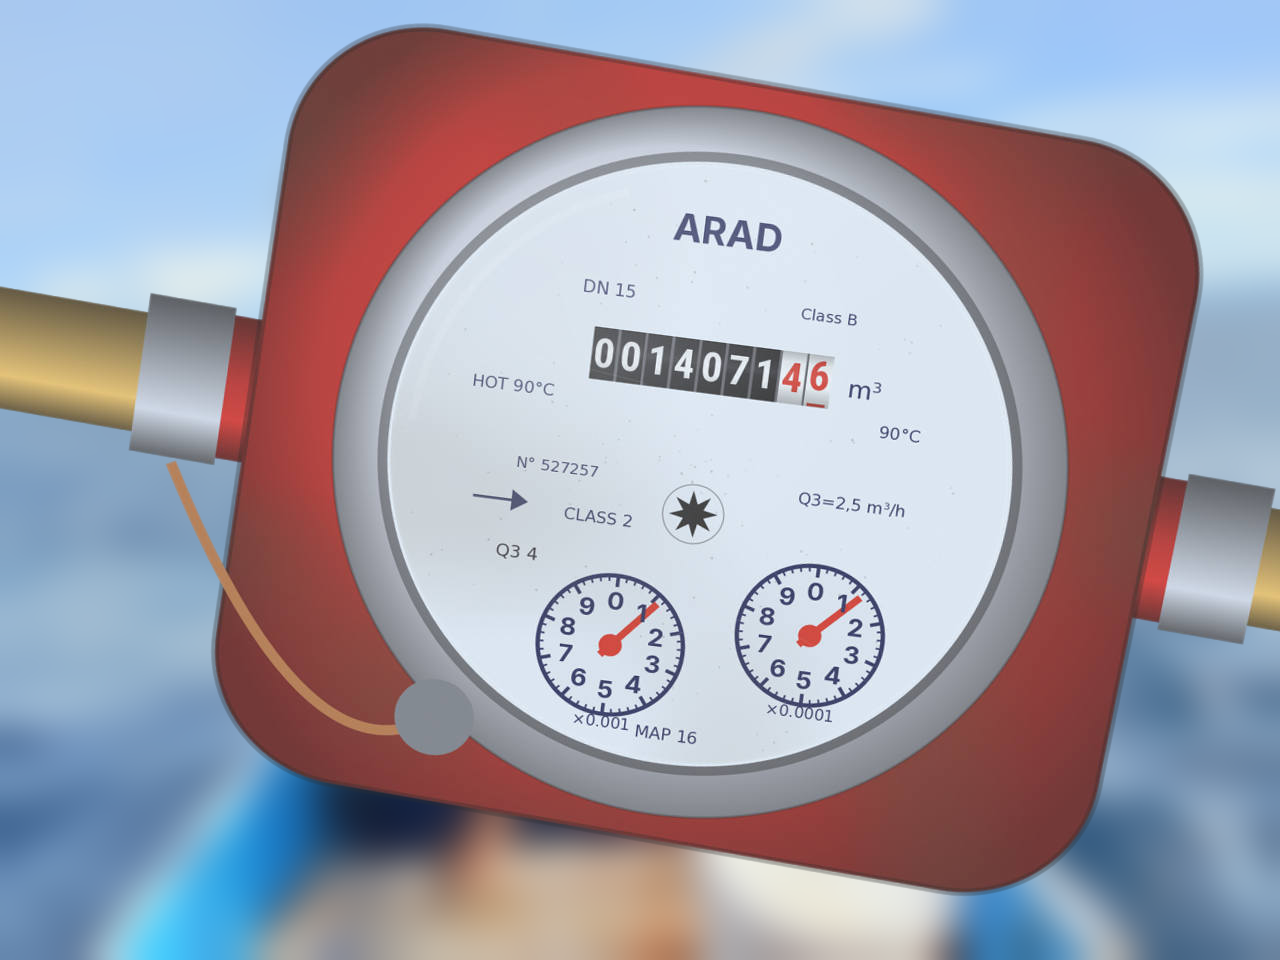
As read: **14071.4611** m³
